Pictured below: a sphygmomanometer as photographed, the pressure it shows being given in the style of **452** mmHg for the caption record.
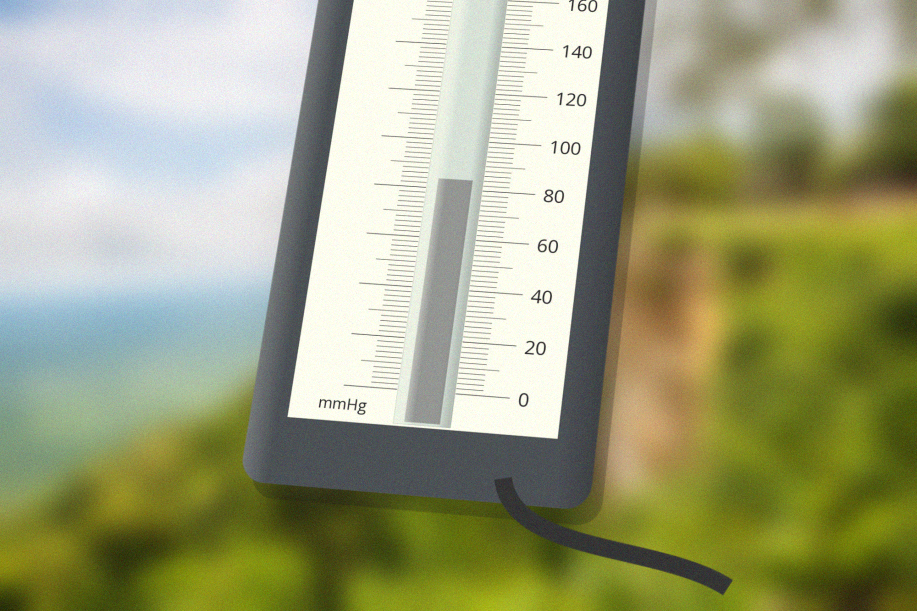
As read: **84** mmHg
